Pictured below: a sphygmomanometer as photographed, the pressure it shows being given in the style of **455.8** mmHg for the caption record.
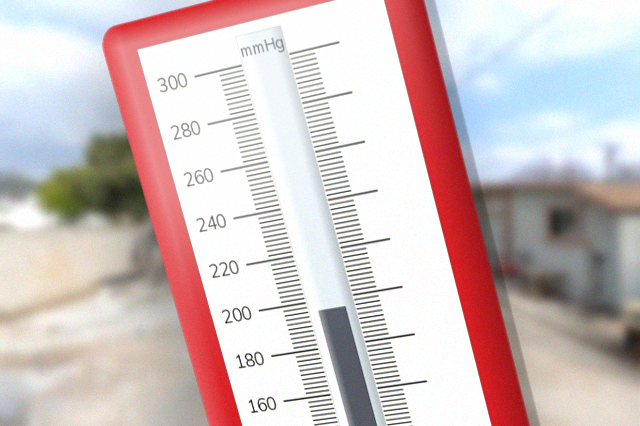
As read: **196** mmHg
